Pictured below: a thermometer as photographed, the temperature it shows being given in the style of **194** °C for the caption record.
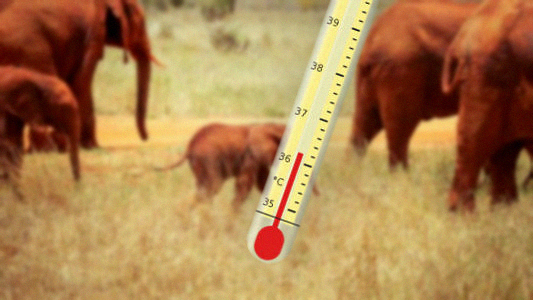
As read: **36.2** °C
